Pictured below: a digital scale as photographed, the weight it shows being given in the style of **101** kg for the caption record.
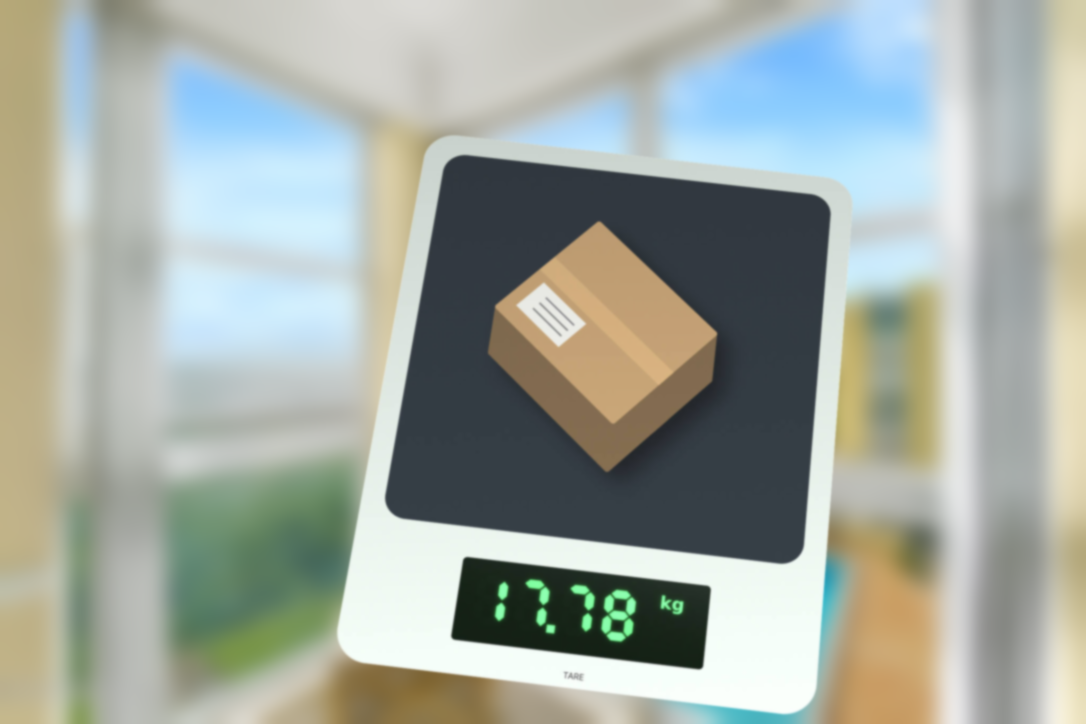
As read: **17.78** kg
